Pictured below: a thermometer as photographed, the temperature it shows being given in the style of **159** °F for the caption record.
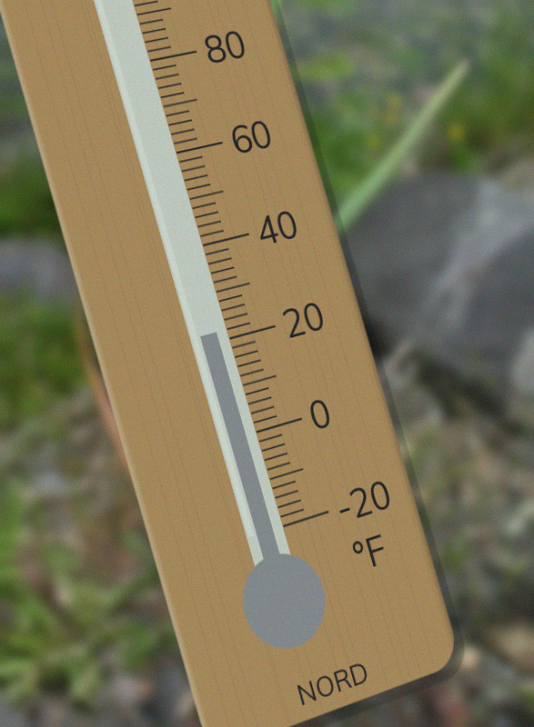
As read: **22** °F
